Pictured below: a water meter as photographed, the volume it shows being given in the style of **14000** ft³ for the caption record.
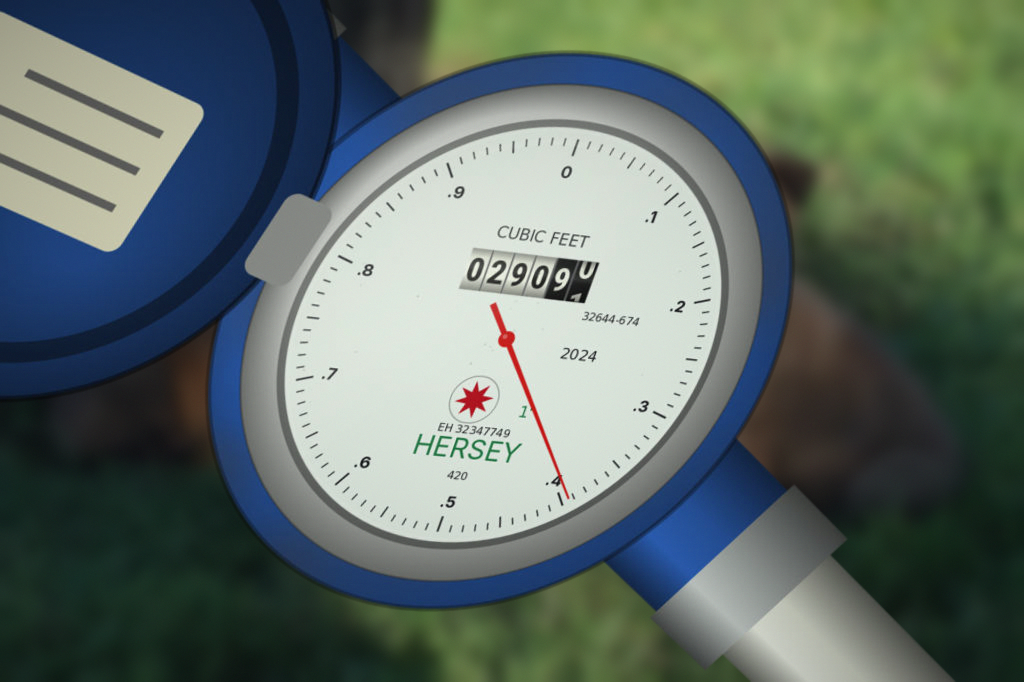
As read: **29090.39** ft³
